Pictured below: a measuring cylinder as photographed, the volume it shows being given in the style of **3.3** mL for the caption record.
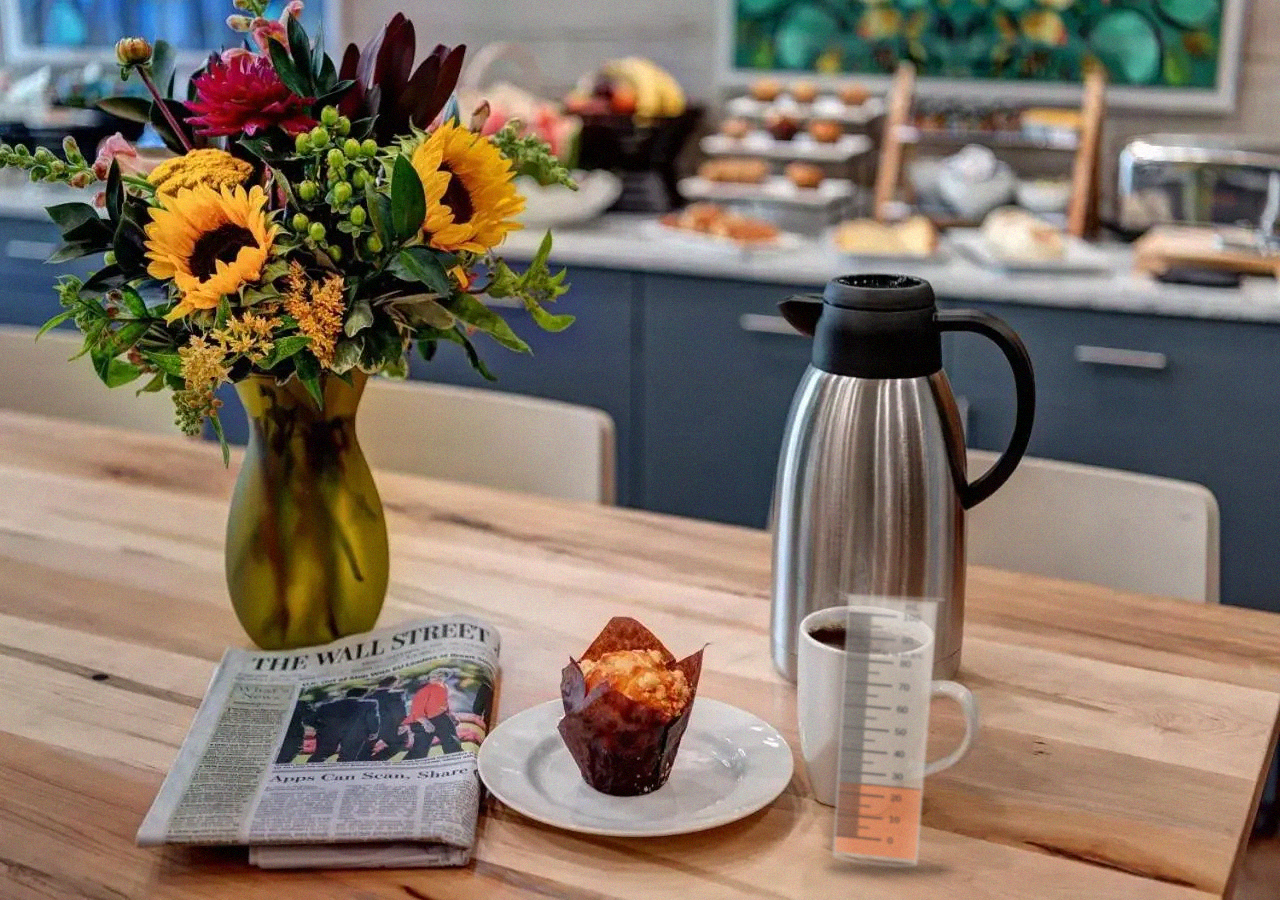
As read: **25** mL
